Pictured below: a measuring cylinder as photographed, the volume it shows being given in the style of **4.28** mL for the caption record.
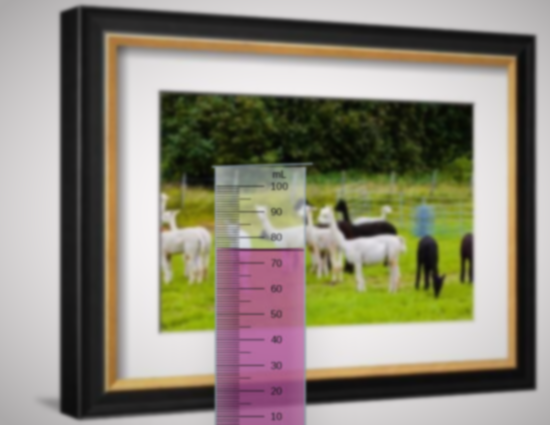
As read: **75** mL
